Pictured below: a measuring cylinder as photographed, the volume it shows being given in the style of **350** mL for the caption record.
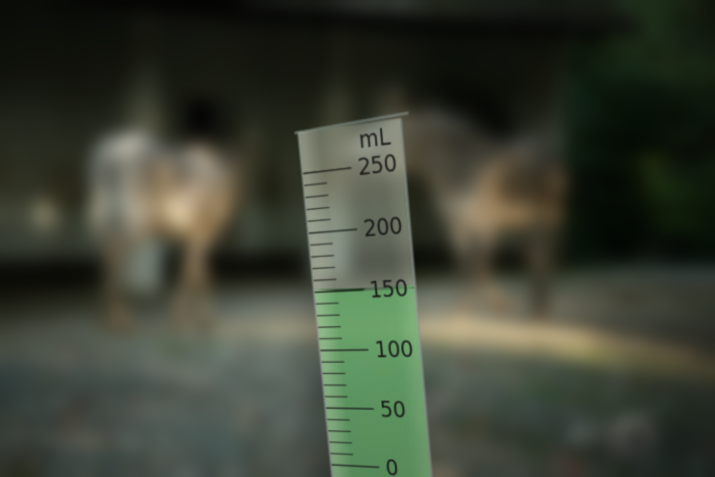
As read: **150** mL
